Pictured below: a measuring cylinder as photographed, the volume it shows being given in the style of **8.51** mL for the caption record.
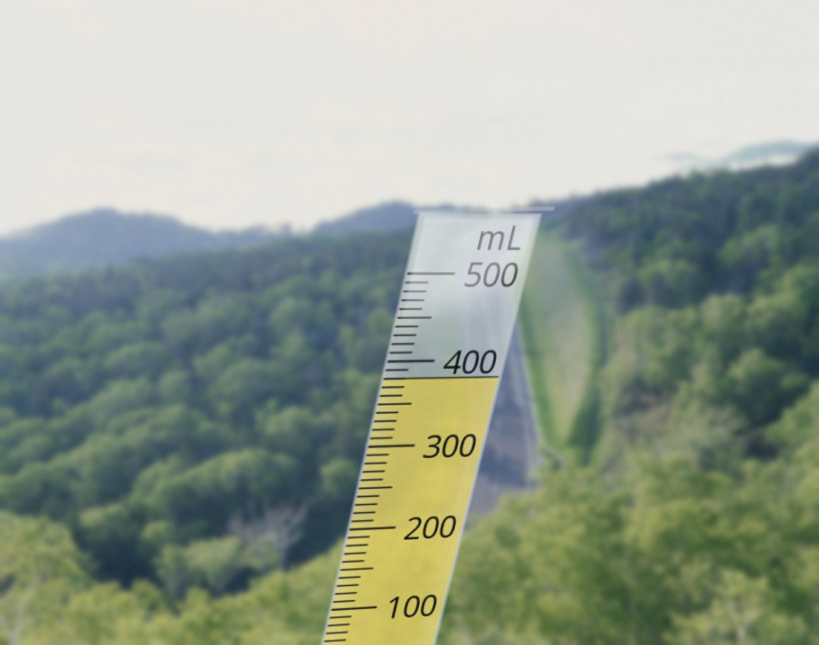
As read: **380** mL
